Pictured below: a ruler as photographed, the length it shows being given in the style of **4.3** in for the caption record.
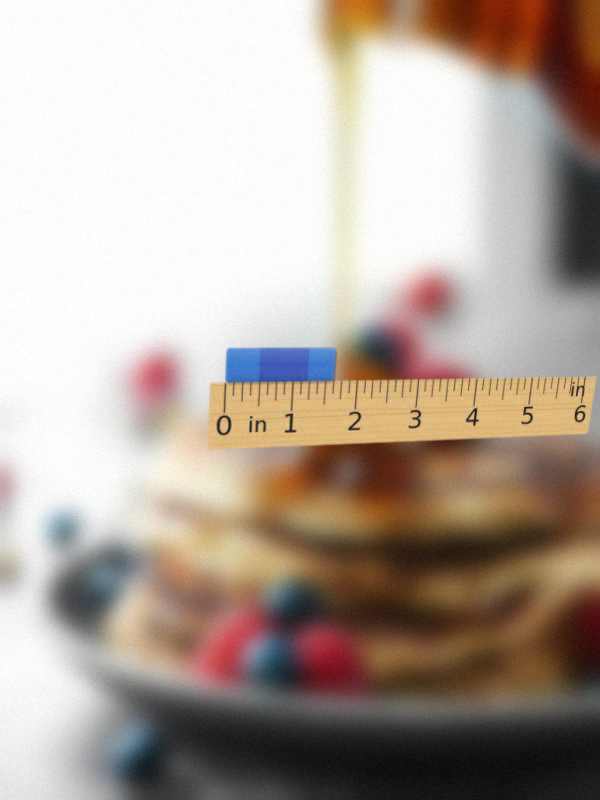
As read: **1.625** in
